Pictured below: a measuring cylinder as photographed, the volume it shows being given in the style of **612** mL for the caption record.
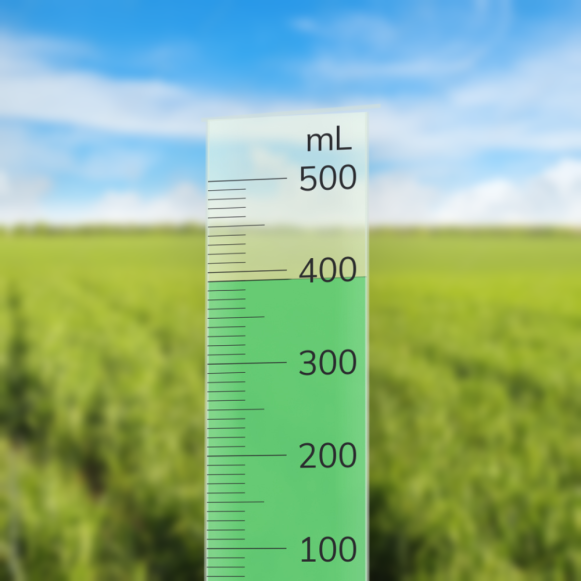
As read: **390** mL
